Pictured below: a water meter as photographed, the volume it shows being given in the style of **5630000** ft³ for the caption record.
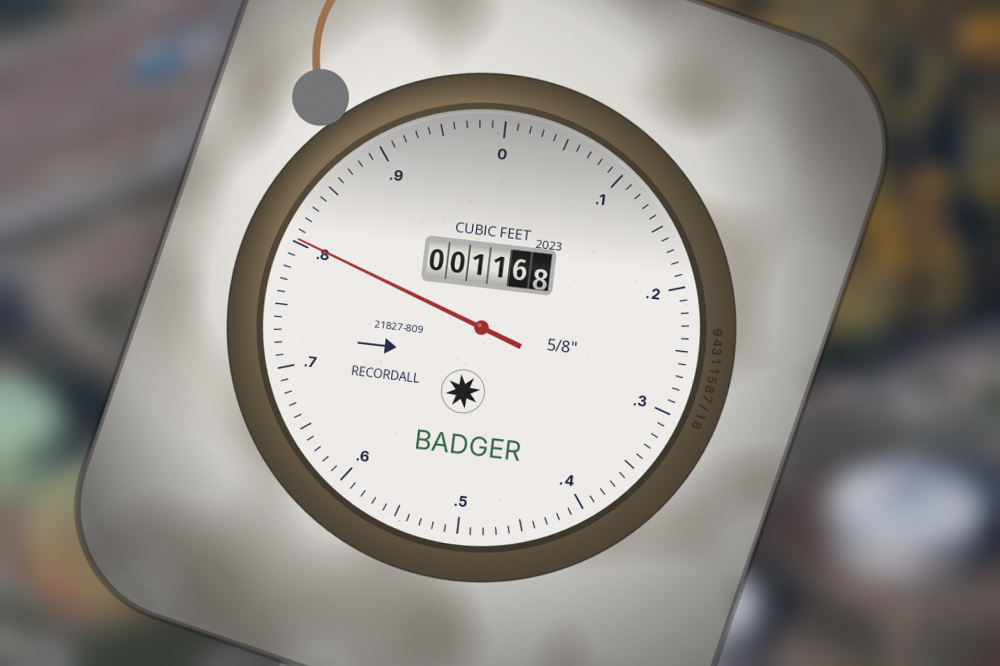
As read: **1167.80** ft³
